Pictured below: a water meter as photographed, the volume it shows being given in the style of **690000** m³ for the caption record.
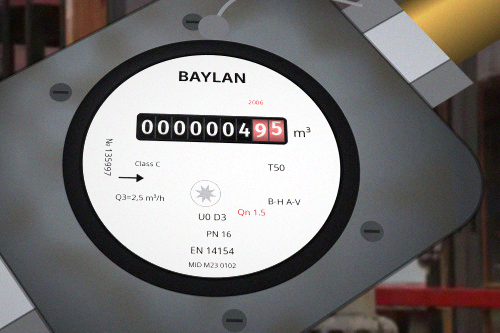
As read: **4.95** m³
